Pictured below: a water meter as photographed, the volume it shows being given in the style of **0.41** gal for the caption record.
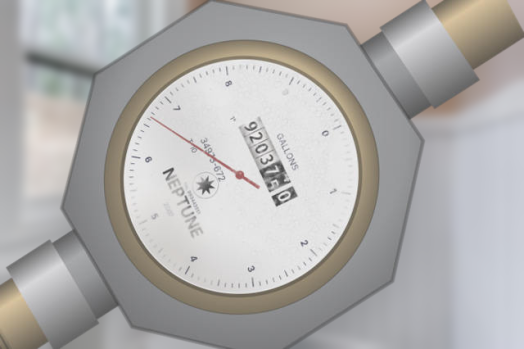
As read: **9203746.6** gal
